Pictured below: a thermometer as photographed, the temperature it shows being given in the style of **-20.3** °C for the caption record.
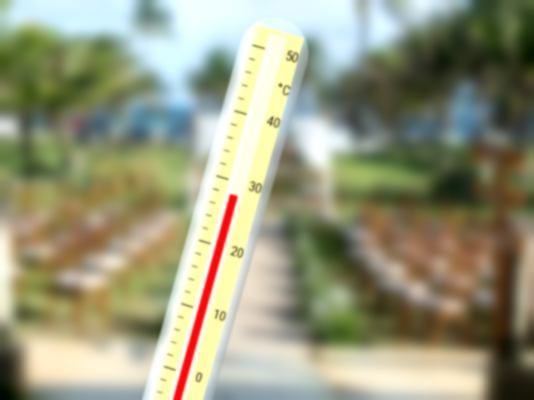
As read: **28** °C
